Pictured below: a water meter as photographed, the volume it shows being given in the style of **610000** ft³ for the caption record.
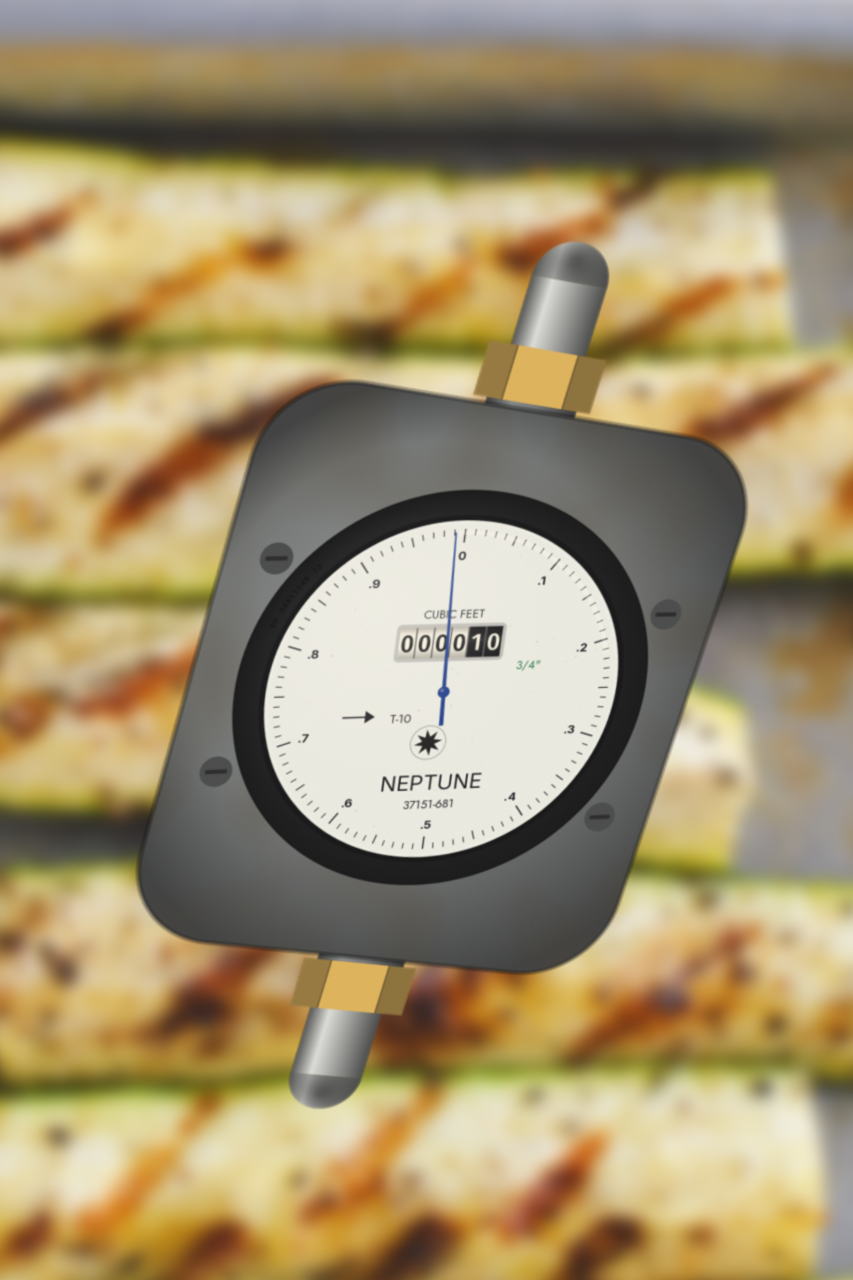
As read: **9.99** ft³
